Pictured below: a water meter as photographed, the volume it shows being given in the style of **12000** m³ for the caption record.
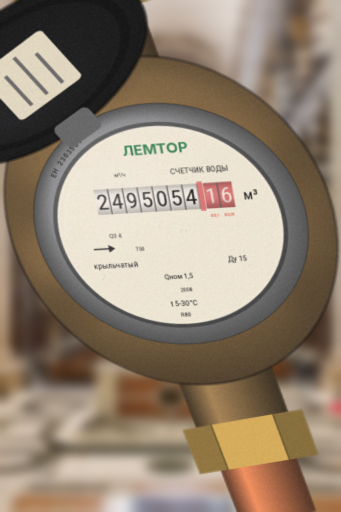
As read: **2495054.16** m³
